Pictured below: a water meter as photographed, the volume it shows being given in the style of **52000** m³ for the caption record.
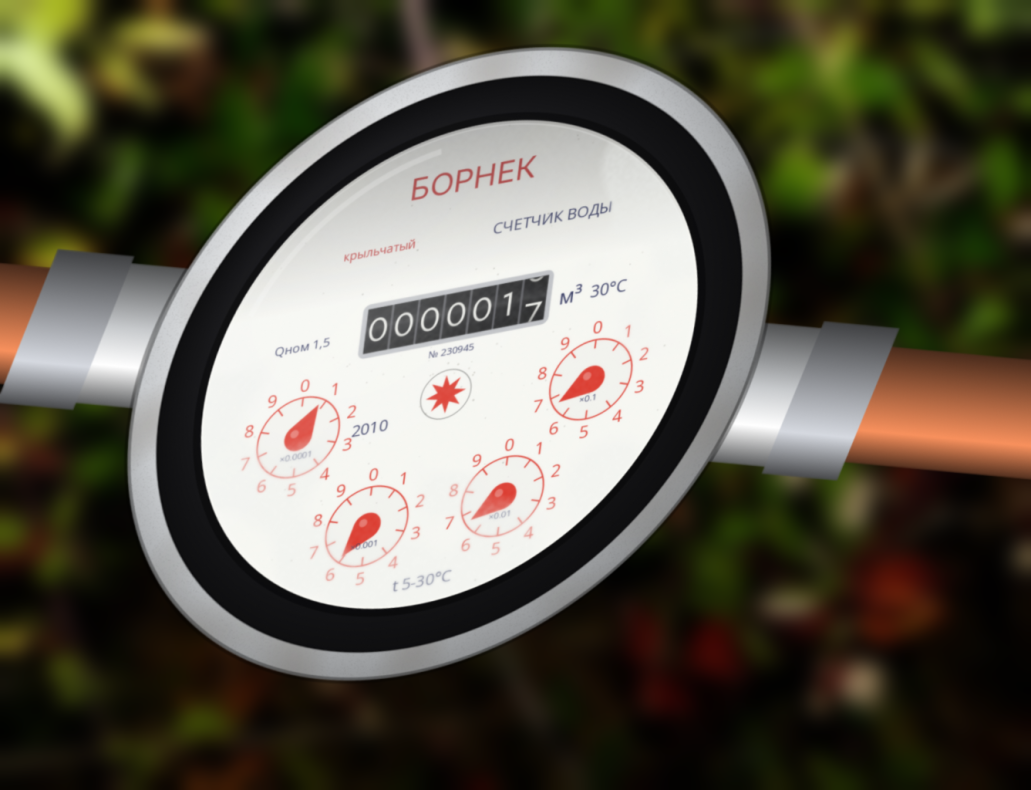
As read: **16.6660** m³
